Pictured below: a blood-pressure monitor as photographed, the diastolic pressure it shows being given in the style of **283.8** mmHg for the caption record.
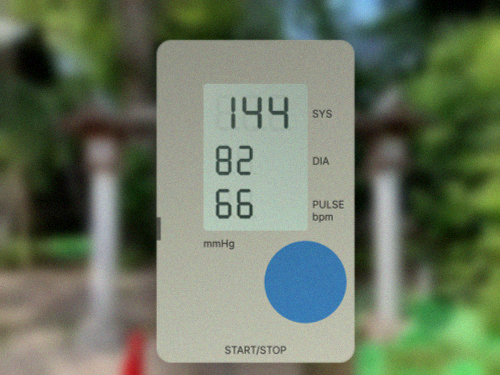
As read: **82** mmHg
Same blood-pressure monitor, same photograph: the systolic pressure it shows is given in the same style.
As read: **144** mmHg
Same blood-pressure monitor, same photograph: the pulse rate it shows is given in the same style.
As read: **66** bpm
